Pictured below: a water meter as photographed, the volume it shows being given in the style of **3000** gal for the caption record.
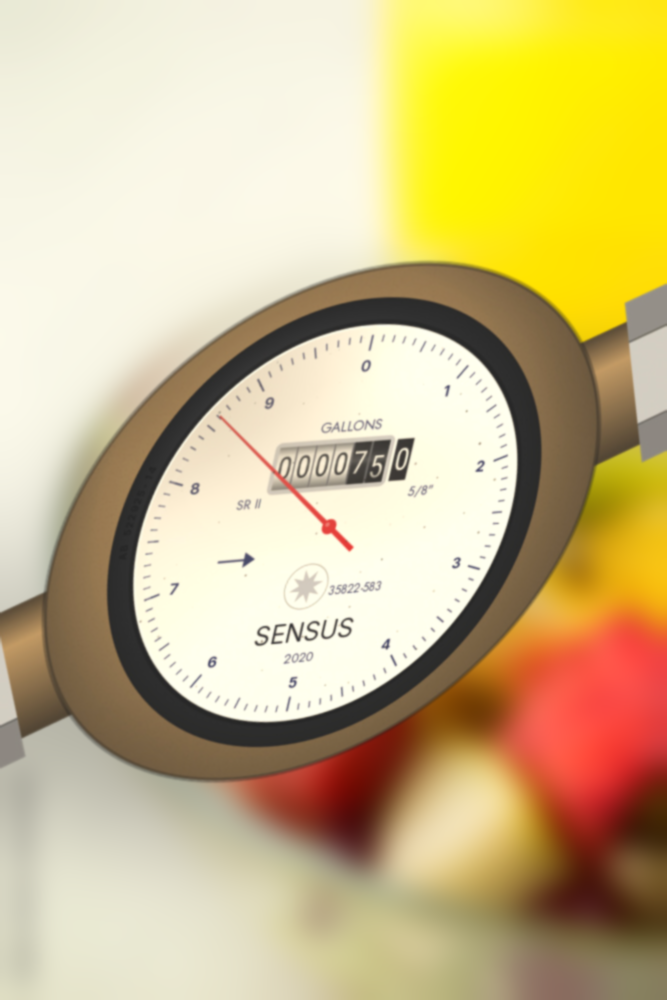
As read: **748.6** gal
